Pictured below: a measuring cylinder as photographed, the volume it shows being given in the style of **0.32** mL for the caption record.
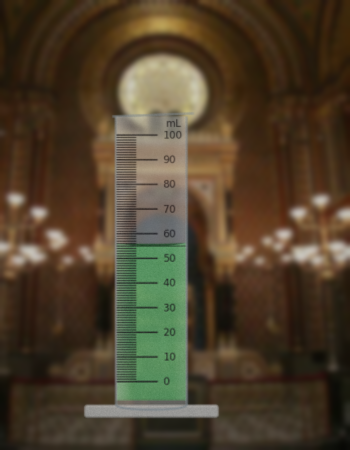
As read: **55** mL
